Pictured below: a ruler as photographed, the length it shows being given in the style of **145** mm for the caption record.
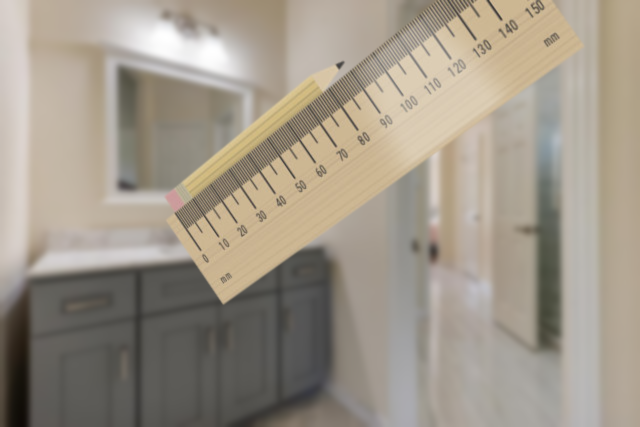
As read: **90** mm
